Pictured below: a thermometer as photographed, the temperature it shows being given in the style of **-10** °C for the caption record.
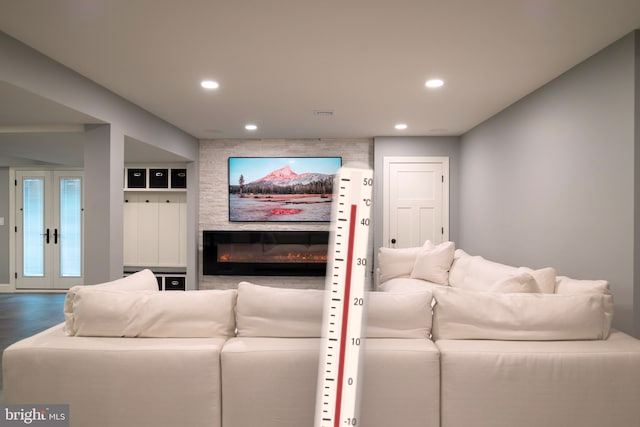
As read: **44** °C
